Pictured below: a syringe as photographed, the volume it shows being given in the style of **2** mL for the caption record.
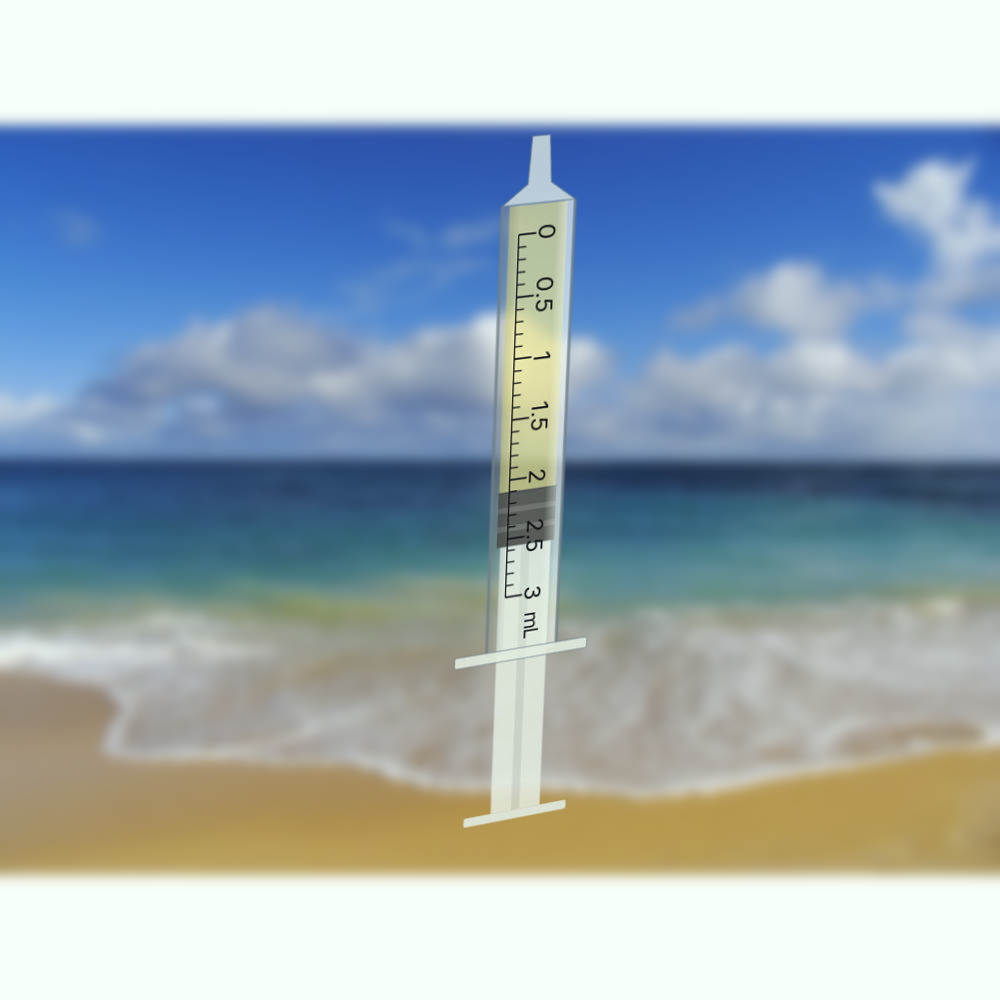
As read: **2.1** mL
